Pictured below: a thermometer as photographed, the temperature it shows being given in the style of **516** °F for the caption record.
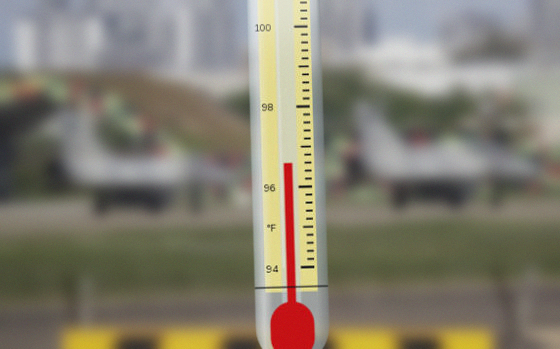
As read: **96.6** °F
